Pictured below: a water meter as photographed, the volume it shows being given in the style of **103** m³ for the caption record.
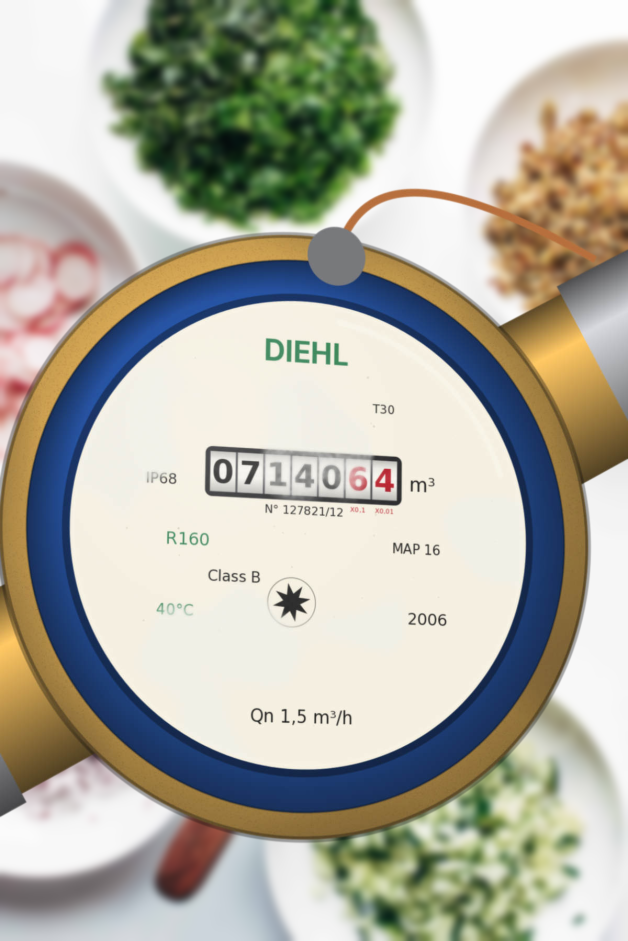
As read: **7140.64** m³
